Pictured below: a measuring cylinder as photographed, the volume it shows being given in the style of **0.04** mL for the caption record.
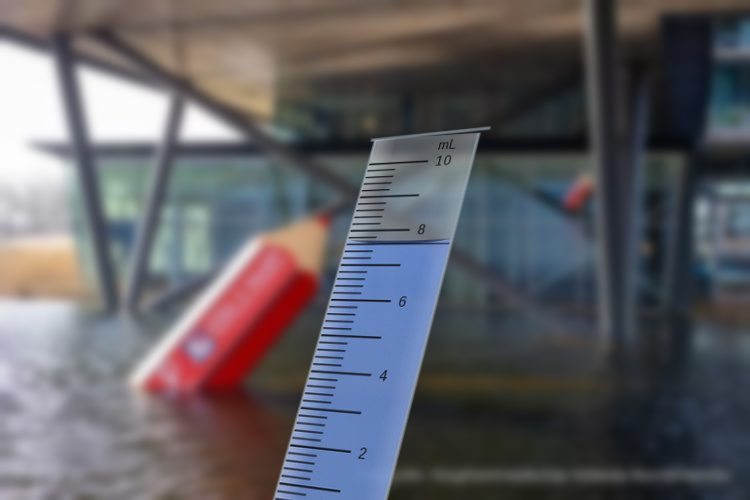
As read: **7.6** mL
